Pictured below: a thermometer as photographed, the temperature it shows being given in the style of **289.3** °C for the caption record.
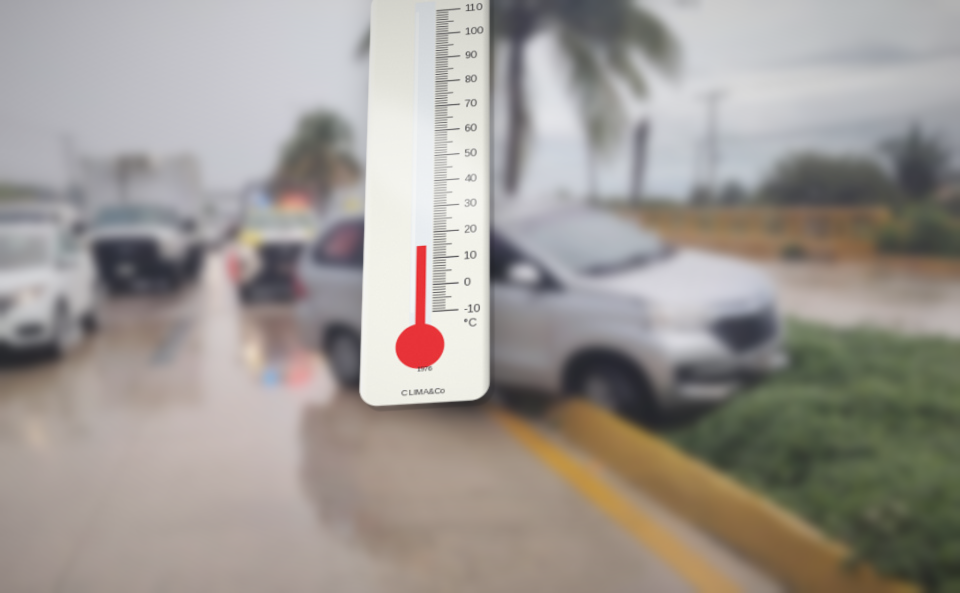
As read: **15** °C
